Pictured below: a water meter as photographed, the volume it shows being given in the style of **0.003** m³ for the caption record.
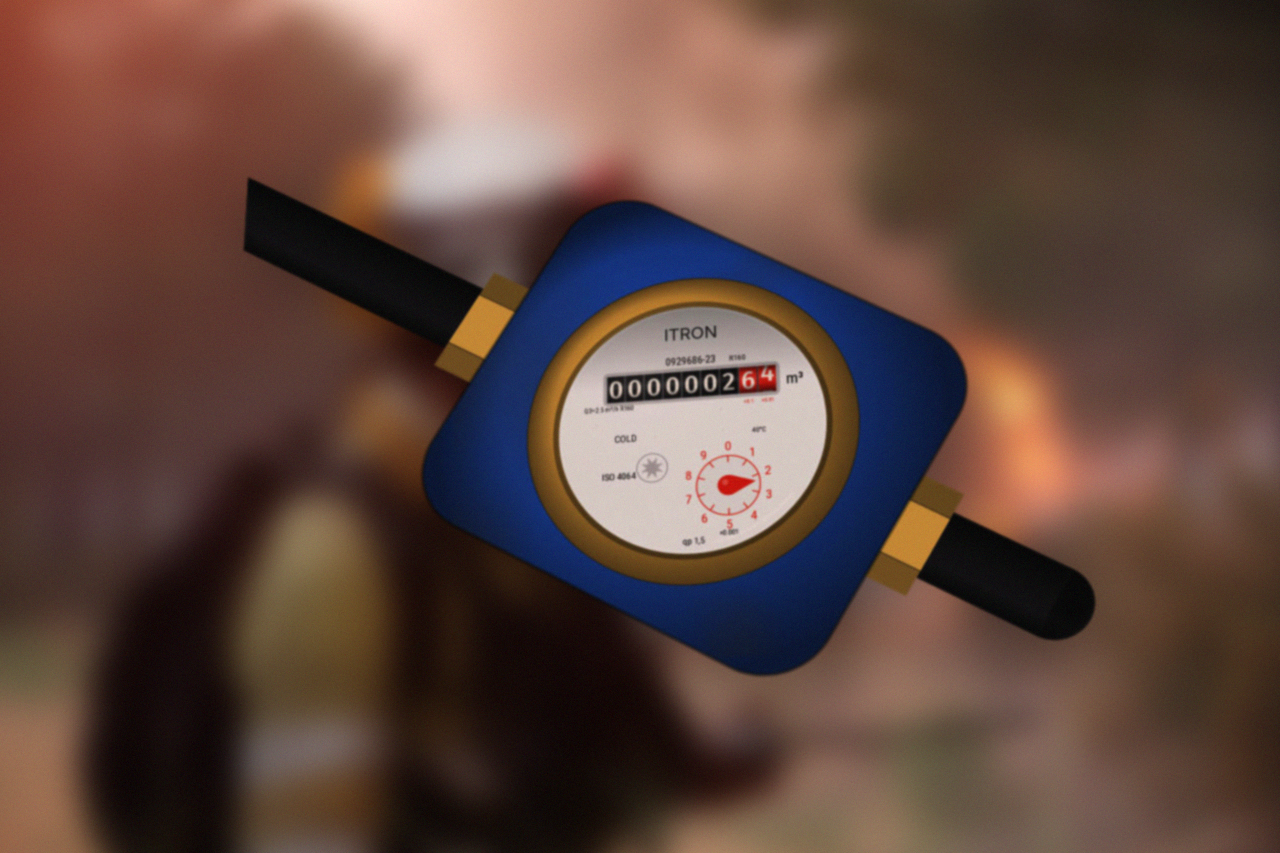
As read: **2.642** m³
